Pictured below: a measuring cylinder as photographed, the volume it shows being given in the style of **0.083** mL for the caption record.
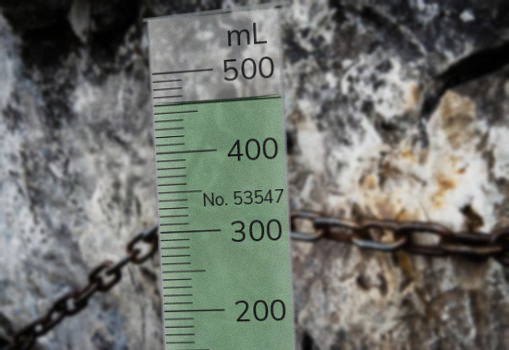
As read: **460** mL
